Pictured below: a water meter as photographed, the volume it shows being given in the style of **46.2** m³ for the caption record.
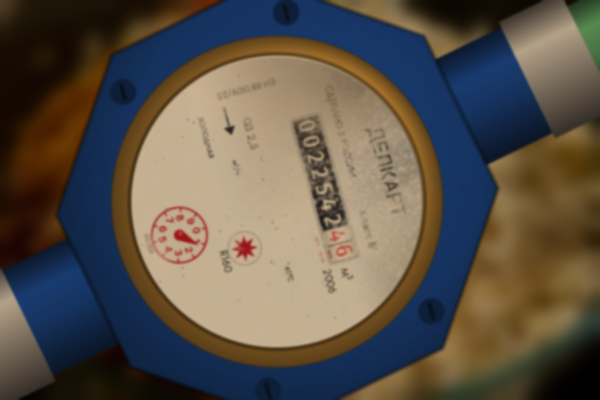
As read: **22542.461** m³
